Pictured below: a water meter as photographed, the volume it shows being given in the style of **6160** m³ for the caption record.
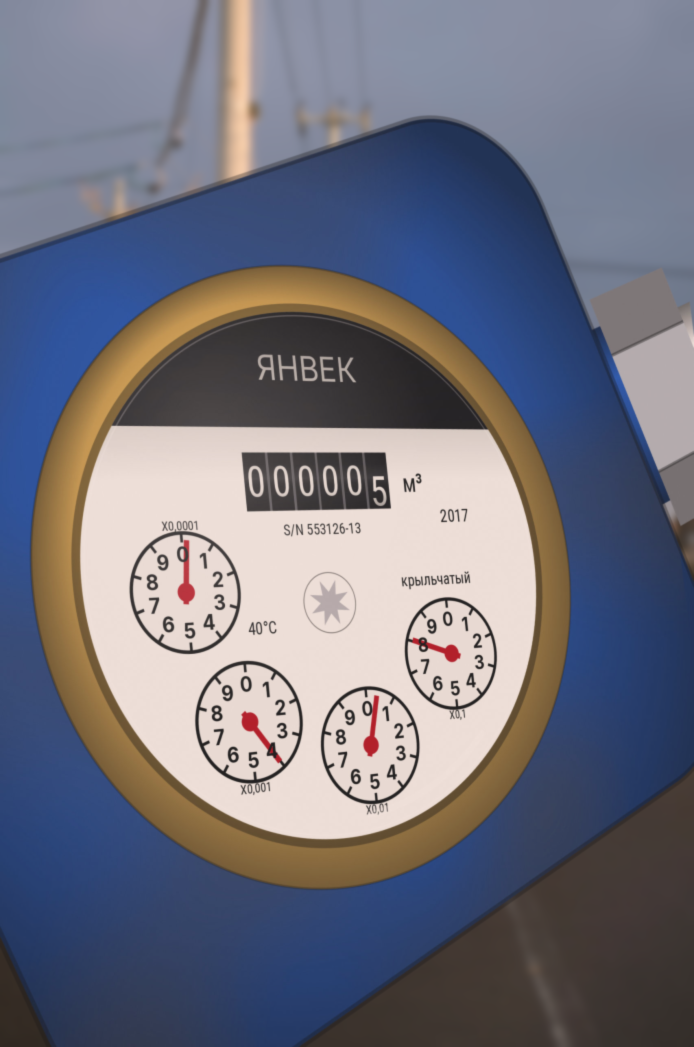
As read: **4.8040** m³
